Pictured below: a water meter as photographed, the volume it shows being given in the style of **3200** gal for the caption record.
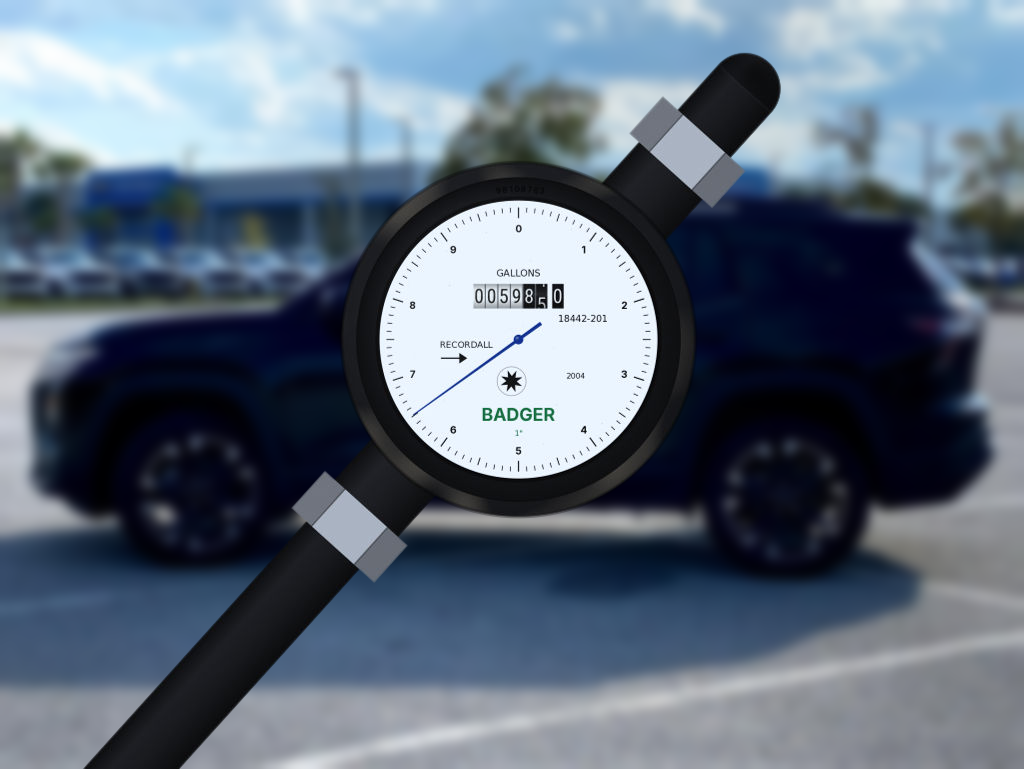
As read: **59846.5** gal
